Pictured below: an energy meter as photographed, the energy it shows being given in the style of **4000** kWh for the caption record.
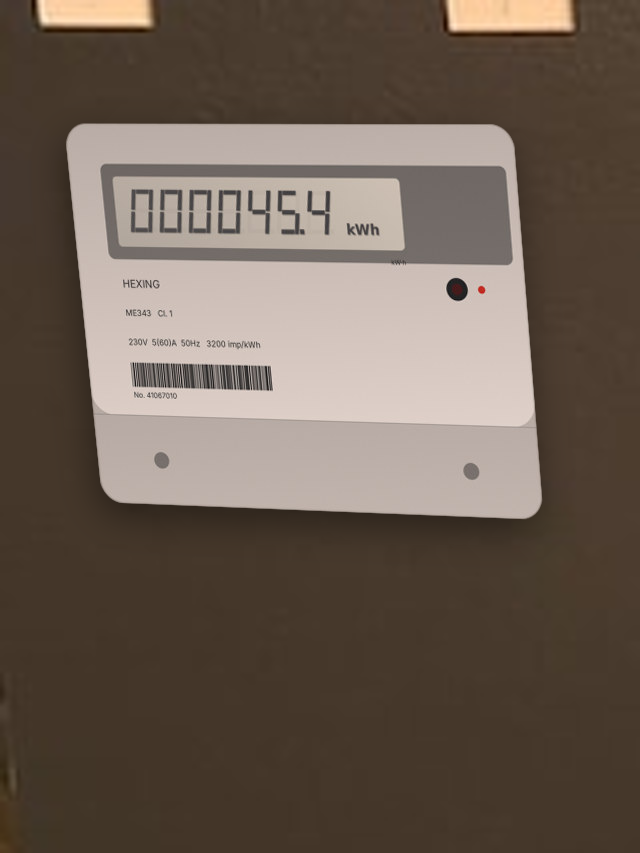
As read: **45.4** kWh
